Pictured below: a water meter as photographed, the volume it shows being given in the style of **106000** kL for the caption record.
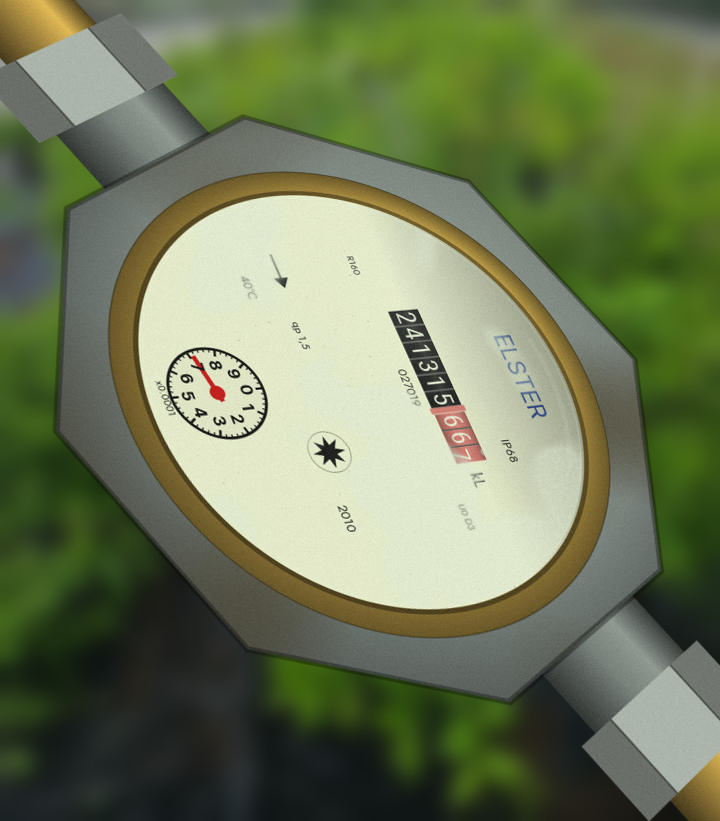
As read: **241315.6667** kL
